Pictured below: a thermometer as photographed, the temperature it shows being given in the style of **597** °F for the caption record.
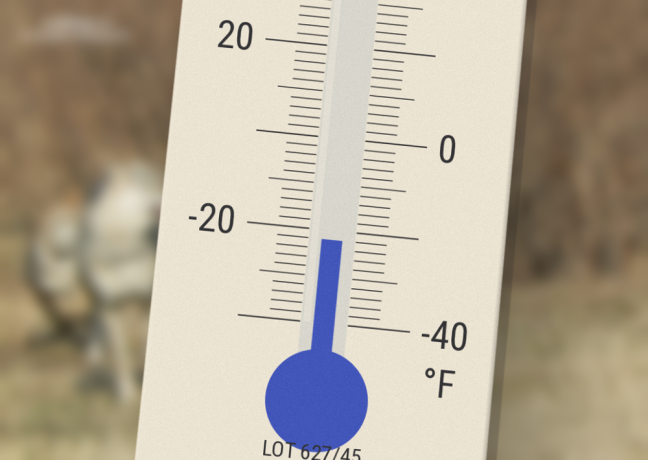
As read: **-22** °F
